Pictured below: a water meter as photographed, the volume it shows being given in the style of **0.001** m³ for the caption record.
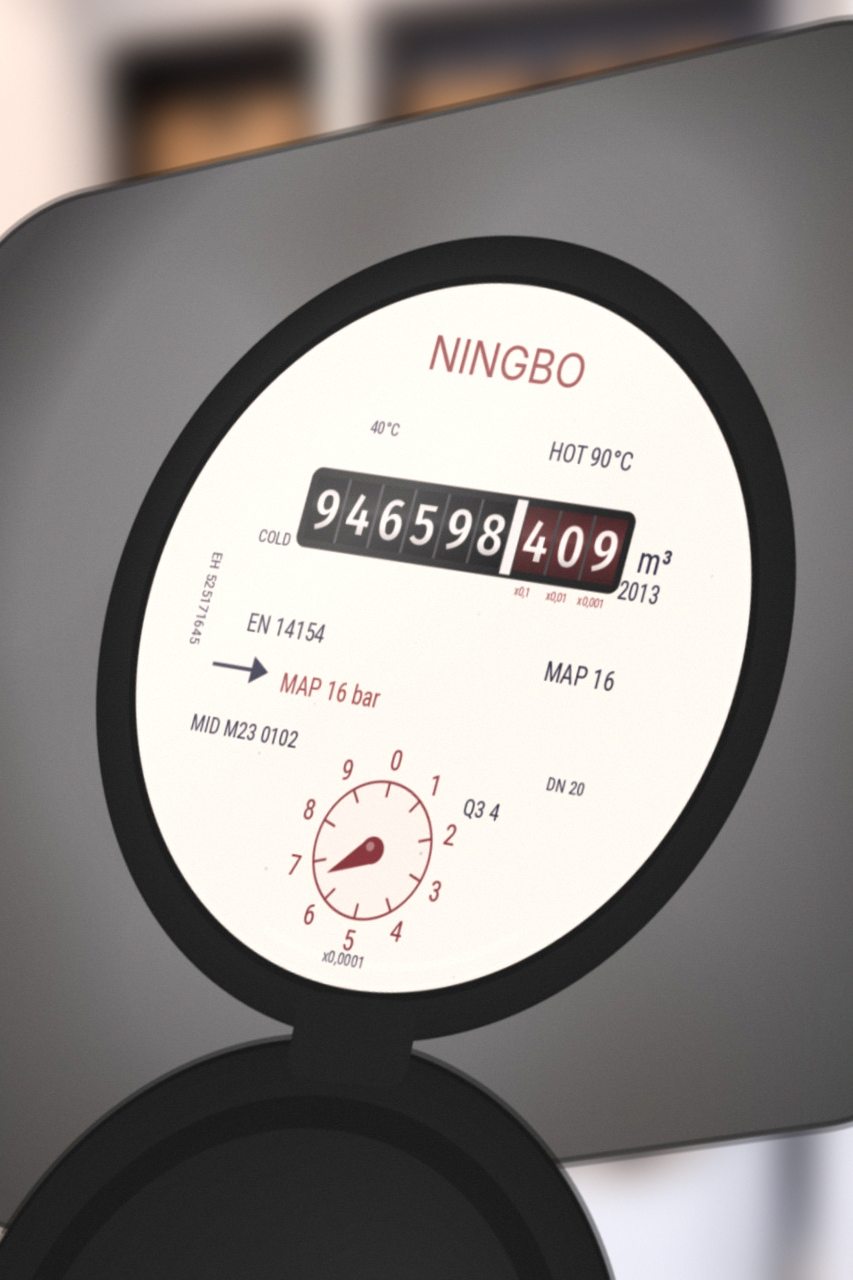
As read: **946598.4096** m³
